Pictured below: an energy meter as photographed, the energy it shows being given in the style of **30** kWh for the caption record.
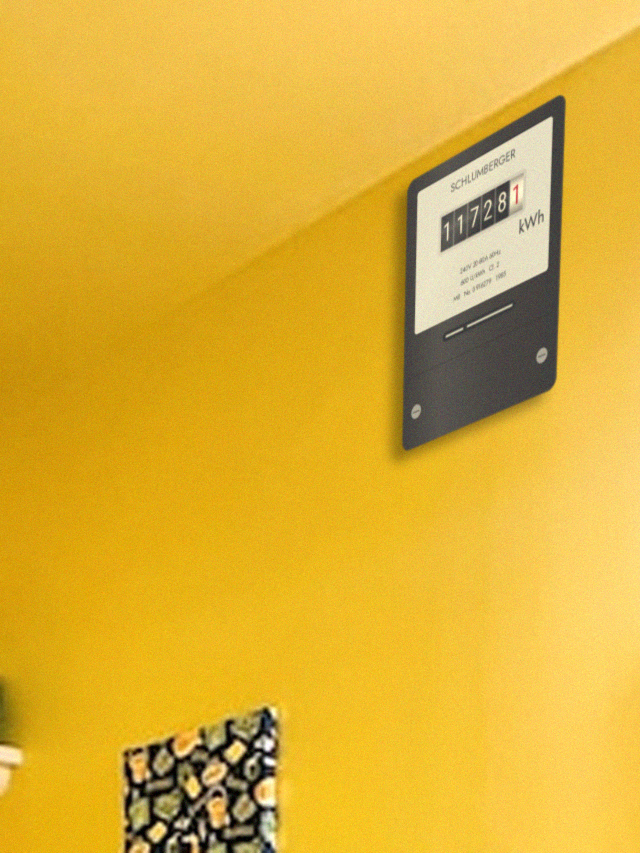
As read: **11728.1** kWh
